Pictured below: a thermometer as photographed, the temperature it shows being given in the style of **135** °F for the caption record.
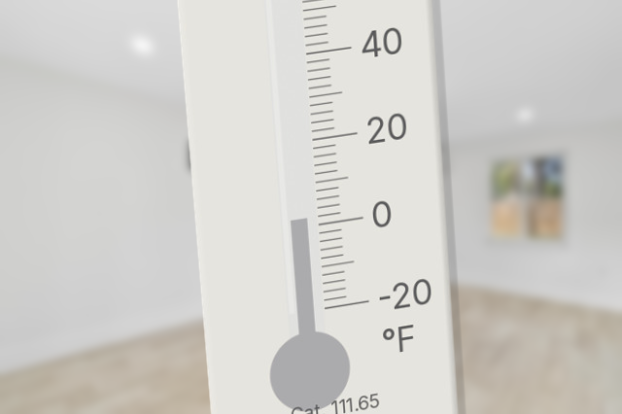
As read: **2** °F
